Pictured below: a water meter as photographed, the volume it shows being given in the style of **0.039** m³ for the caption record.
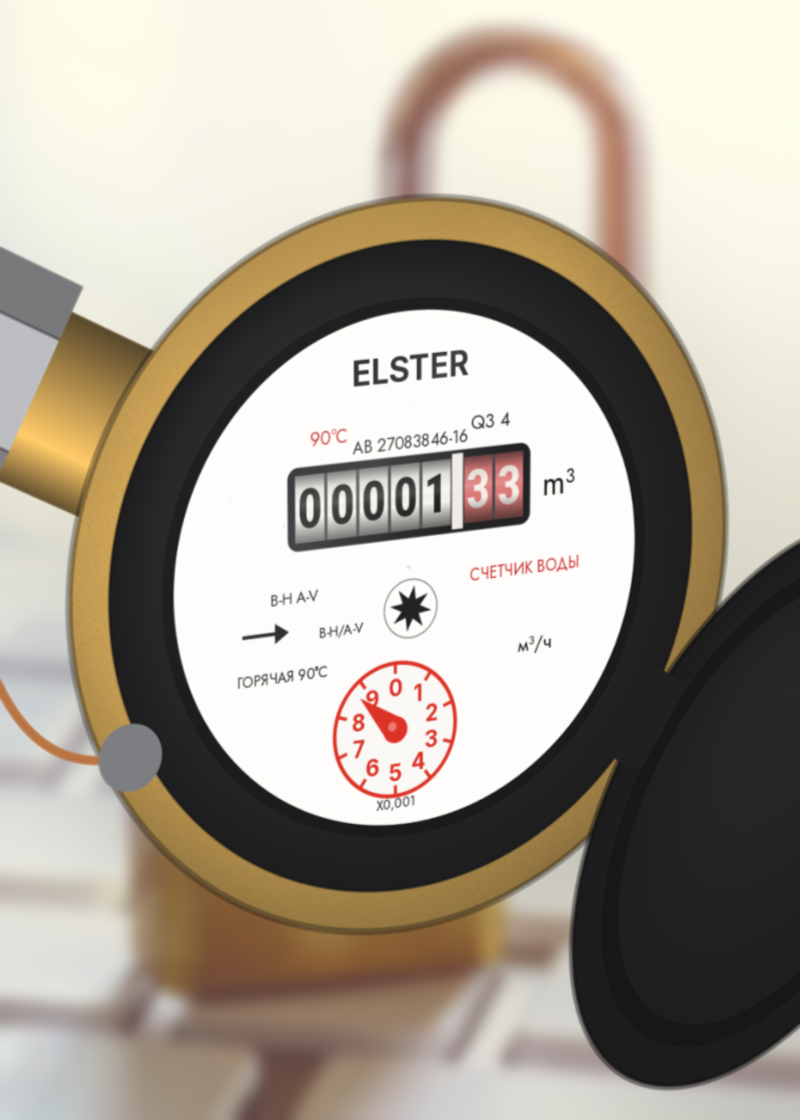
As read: **1.338** m³
